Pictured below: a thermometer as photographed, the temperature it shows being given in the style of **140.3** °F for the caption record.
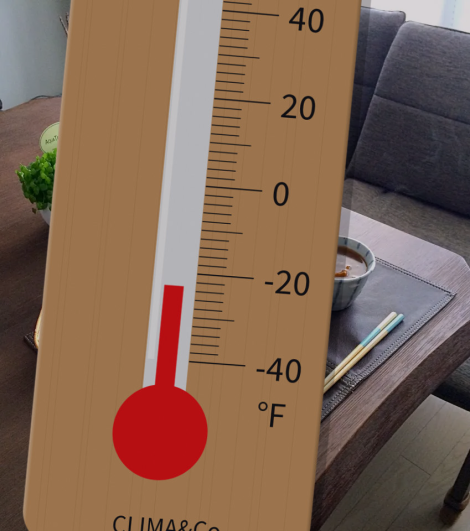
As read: **-23** °F
